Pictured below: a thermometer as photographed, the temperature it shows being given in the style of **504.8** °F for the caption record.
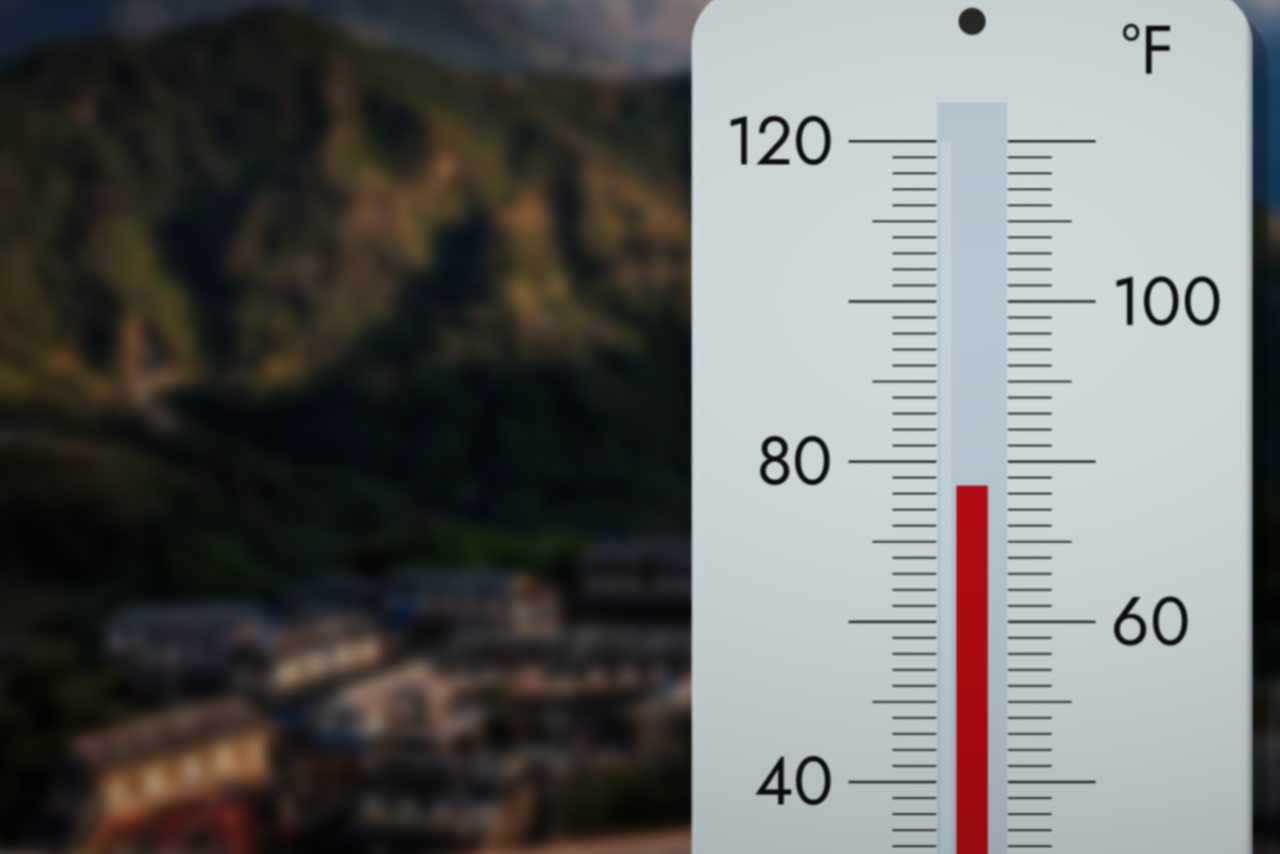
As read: **77** °F
